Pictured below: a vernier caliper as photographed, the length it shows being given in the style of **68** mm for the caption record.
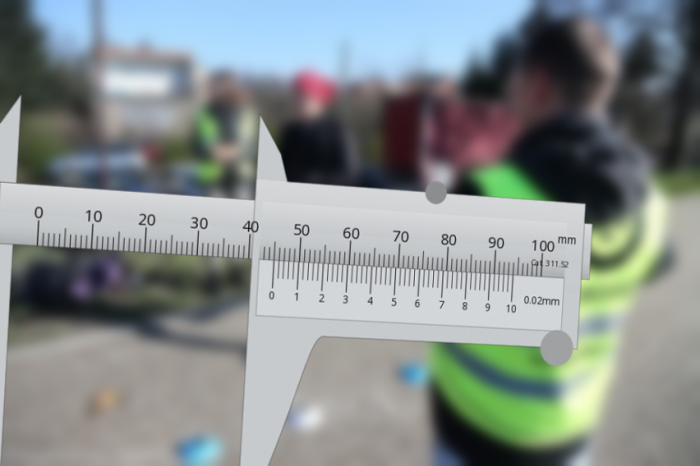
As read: **45.0** mm
